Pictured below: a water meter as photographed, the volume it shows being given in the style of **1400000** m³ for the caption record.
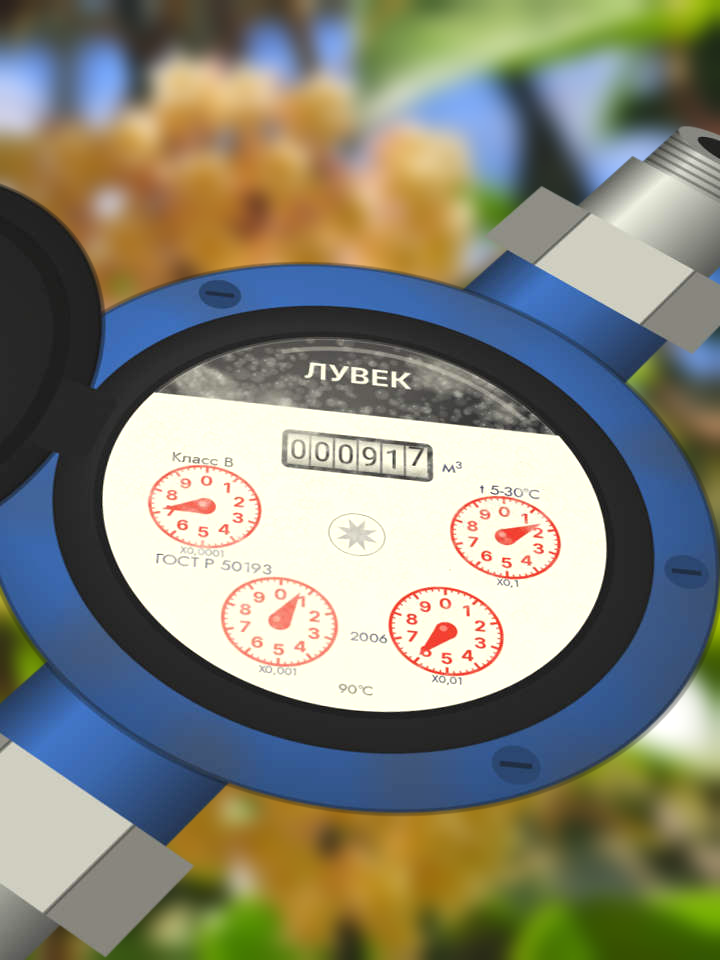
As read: **917.1607** m³
